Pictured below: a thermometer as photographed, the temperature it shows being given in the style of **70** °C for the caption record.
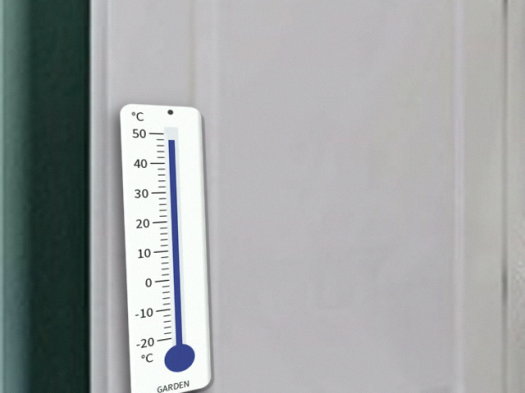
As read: **48** °C
